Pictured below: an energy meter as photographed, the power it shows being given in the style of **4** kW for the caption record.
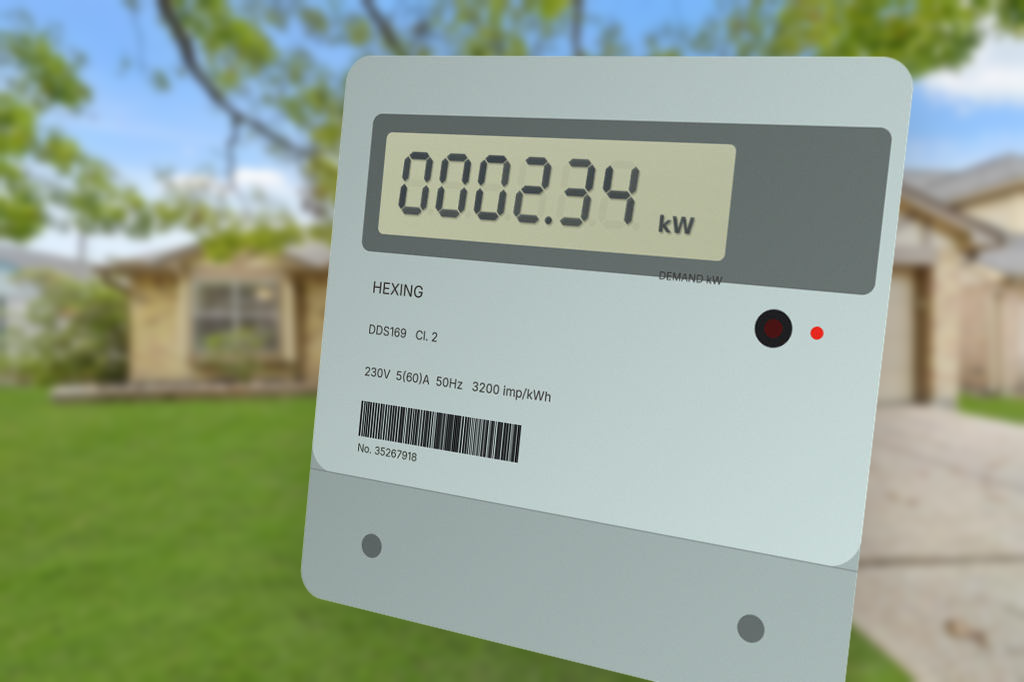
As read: **2.34** kW
